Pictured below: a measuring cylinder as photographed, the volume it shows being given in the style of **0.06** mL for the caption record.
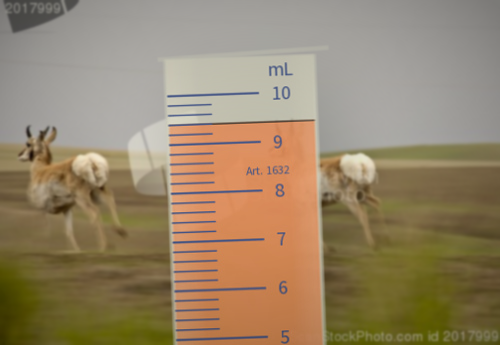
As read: **9.4** mL
